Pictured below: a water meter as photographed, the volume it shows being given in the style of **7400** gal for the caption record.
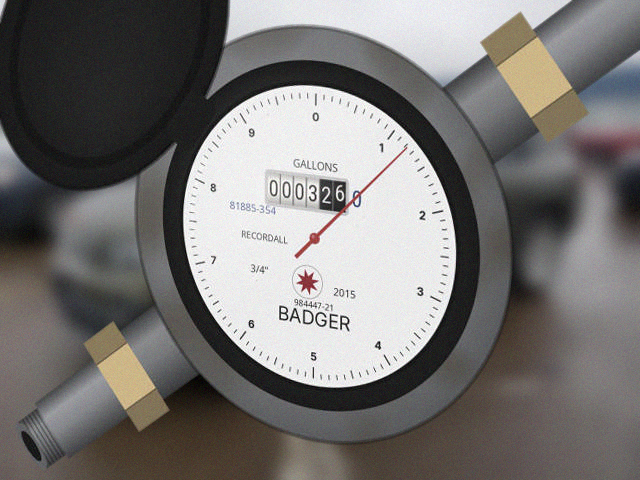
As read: **3261.2** gal
